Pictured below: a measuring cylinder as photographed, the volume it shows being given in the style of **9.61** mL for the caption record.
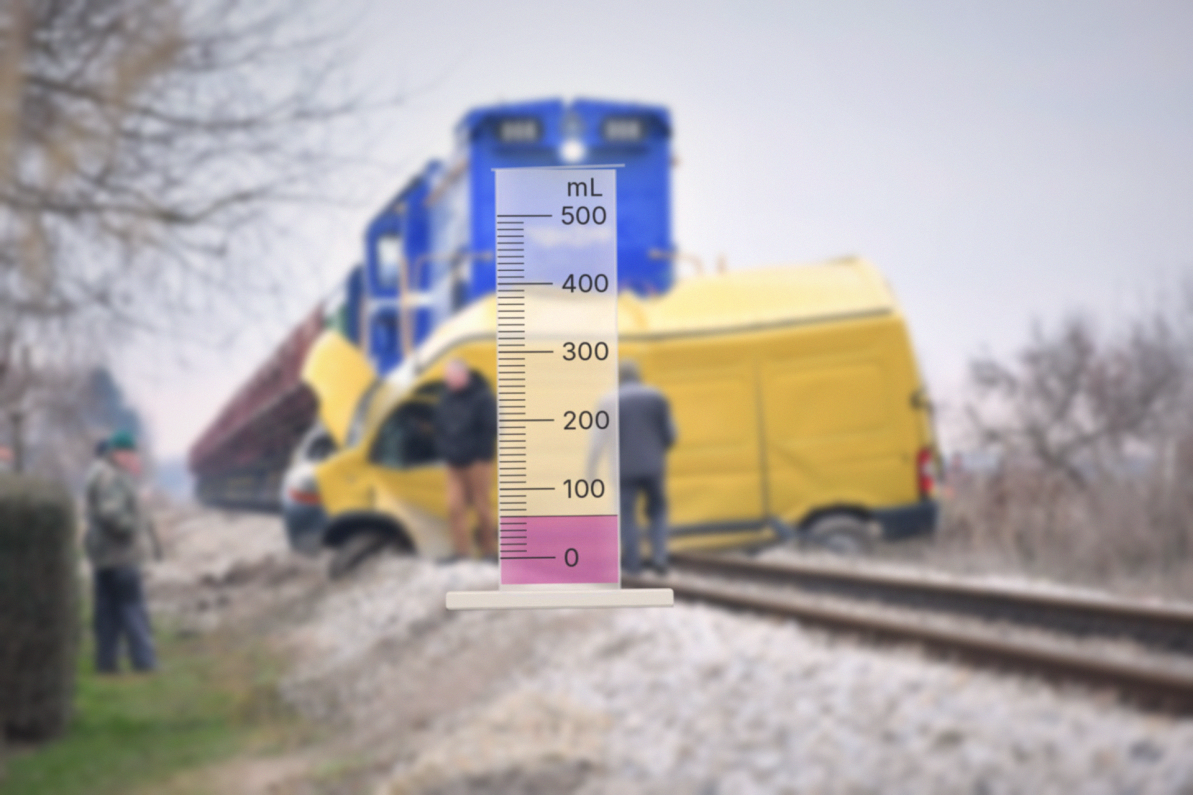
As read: **60** mL
